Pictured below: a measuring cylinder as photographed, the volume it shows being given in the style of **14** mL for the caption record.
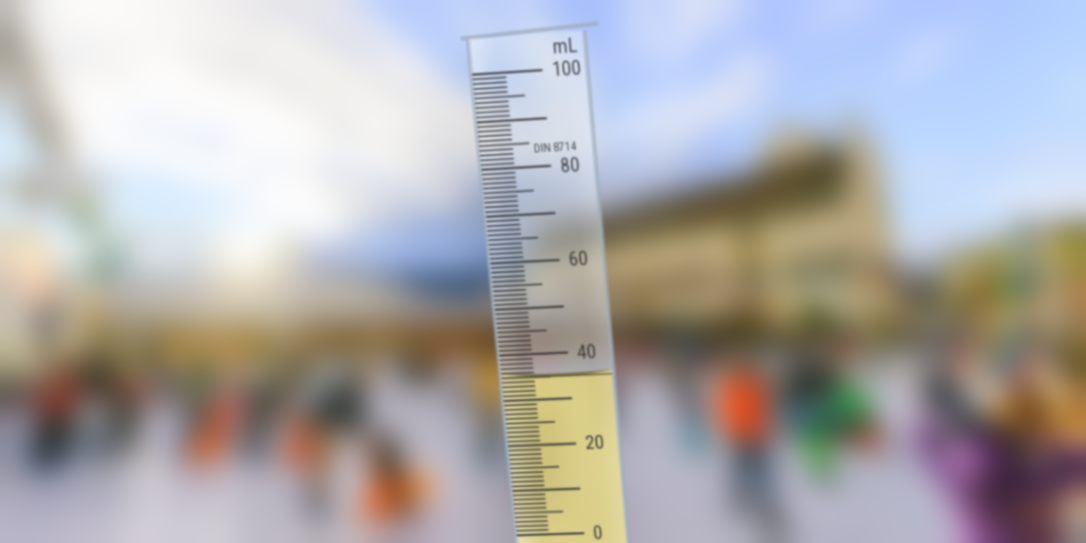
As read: **35** mL
